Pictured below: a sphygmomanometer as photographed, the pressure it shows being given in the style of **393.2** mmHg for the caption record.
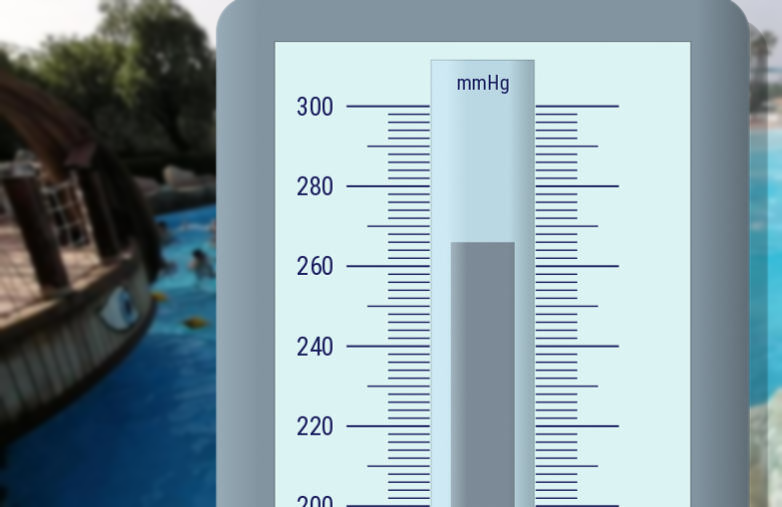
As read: **266** mmHg
